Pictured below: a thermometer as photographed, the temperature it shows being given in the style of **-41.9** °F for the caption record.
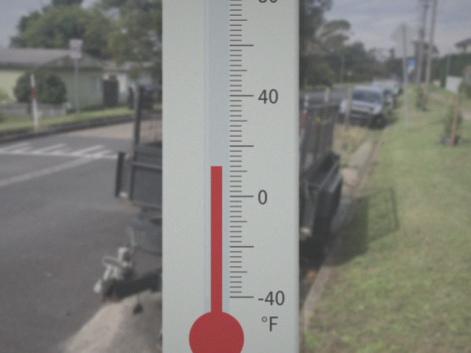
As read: **12** °F
